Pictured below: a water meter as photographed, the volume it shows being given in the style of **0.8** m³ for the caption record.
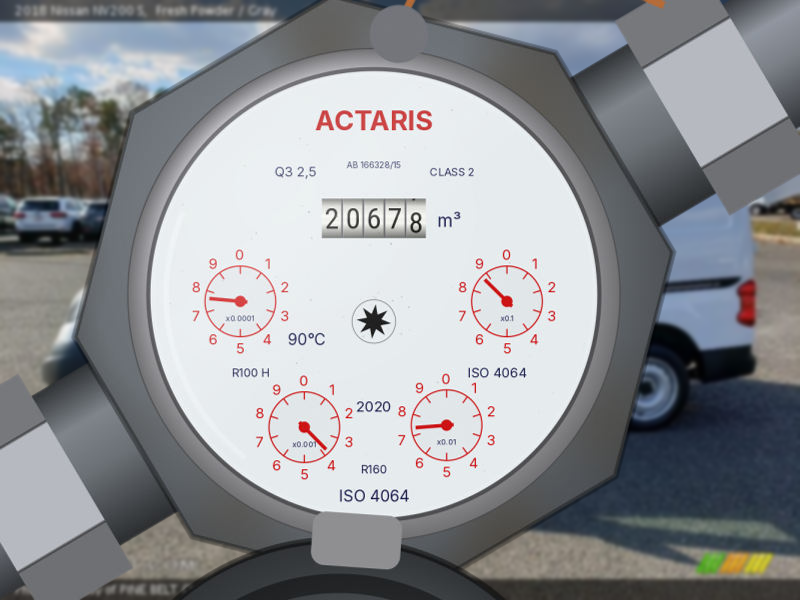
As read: **20677.8737** m³
